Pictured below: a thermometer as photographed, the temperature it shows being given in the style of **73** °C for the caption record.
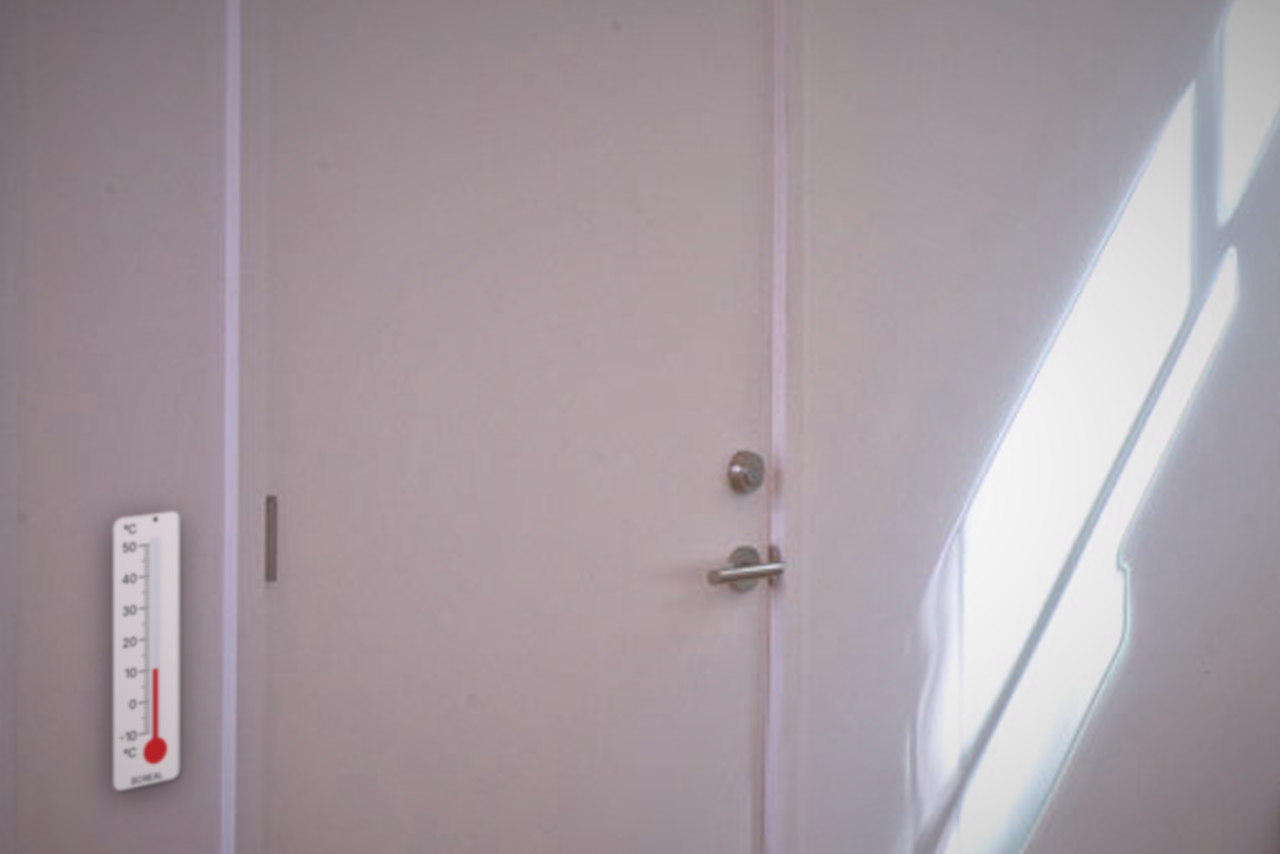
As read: **10** °C
